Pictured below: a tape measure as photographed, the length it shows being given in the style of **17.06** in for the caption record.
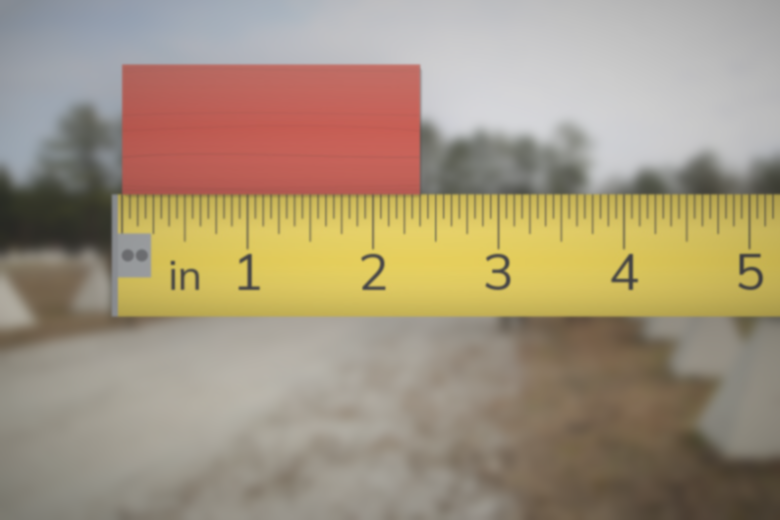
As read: **2.375** in
